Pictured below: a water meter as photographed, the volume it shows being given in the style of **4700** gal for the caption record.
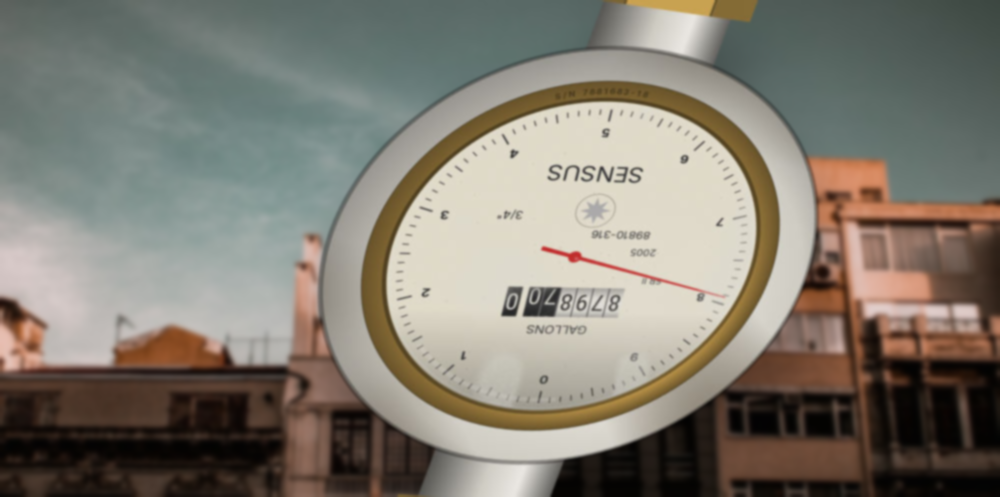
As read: **8798697.9** gal
